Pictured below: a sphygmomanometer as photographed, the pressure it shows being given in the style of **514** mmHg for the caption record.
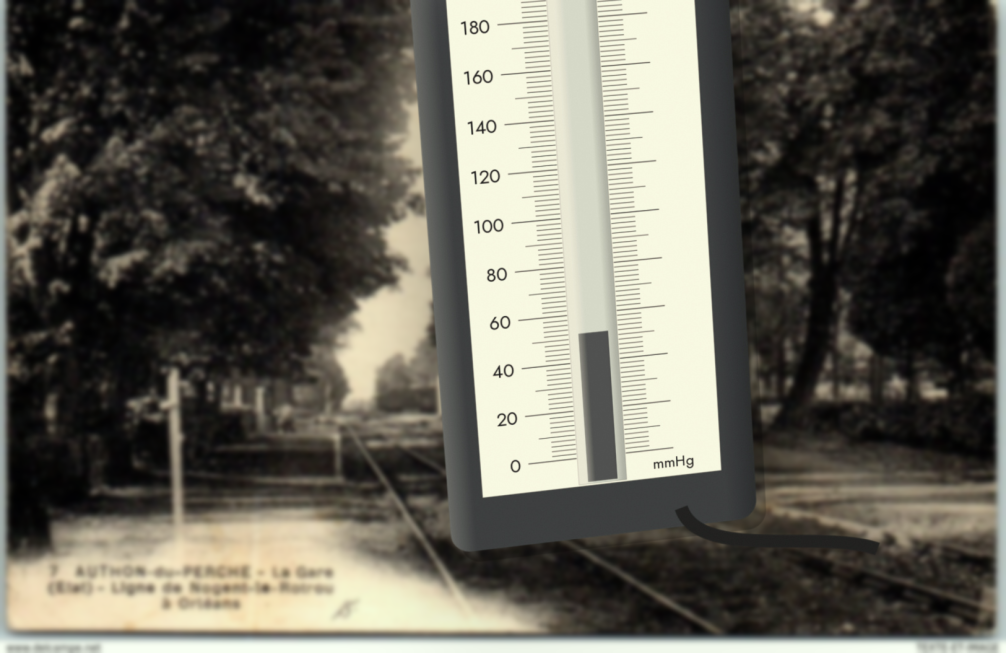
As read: **52** mmHg
